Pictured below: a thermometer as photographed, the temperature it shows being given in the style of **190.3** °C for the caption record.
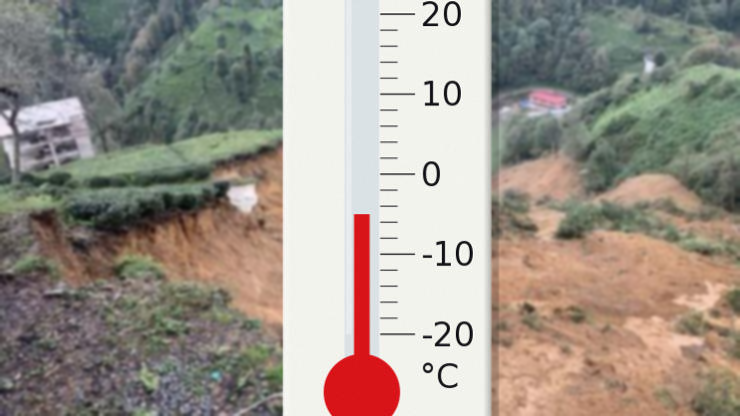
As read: **-5** °C
